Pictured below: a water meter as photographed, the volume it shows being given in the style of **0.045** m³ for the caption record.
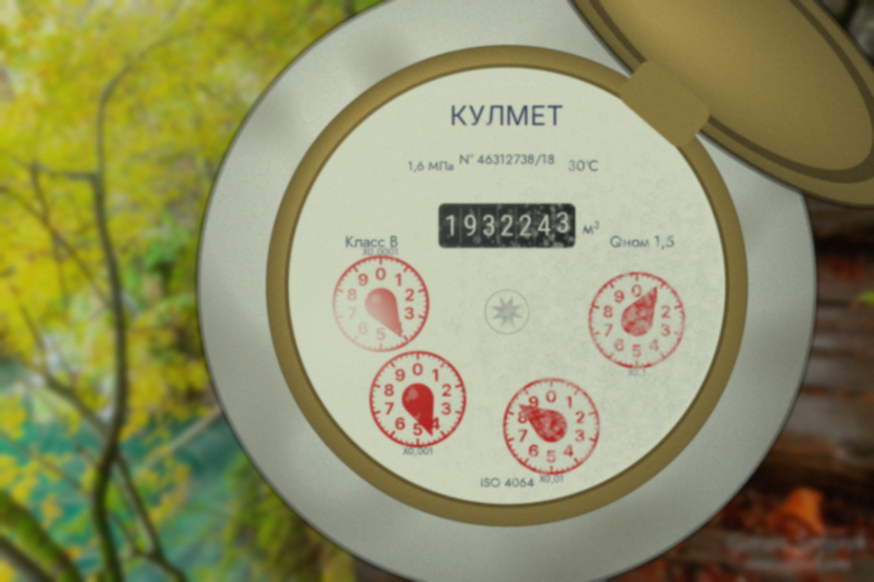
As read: **1932243.0844** m³
